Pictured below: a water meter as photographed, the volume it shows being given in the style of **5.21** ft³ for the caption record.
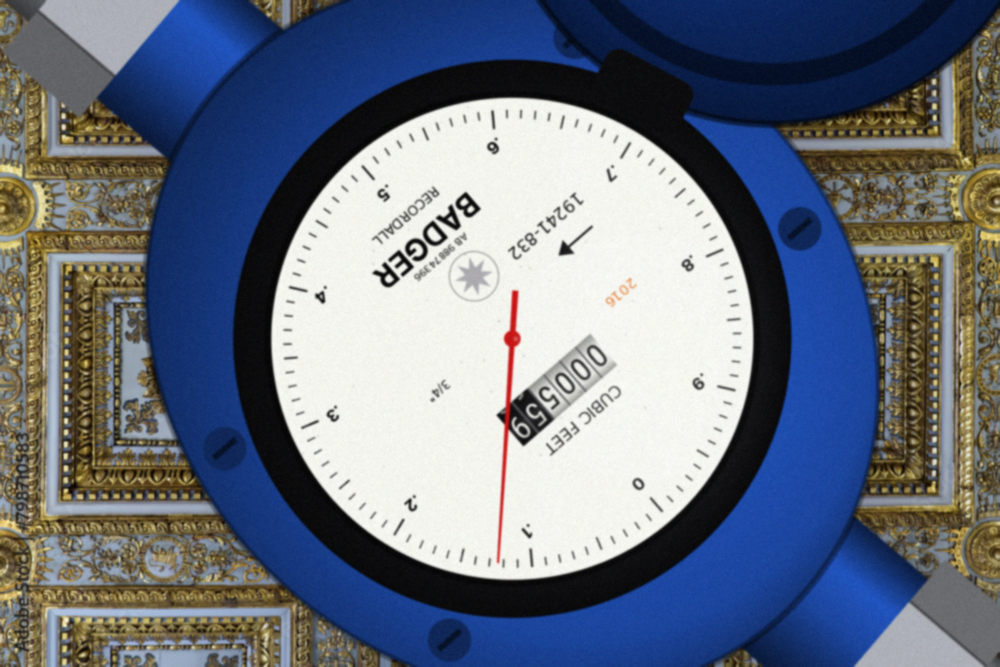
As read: **559.12** ft³
